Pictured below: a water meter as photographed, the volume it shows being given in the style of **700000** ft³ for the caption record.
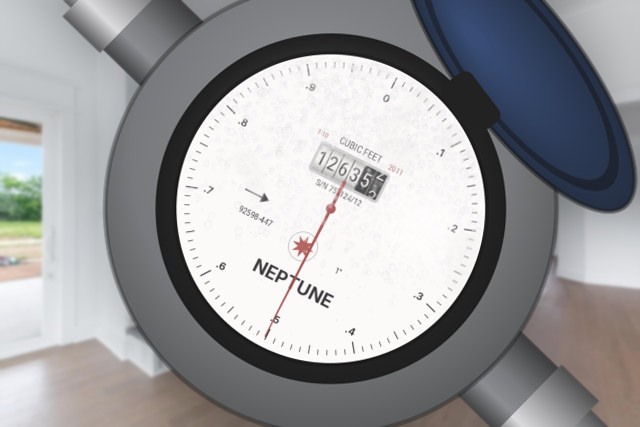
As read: **126352.50** ft³
